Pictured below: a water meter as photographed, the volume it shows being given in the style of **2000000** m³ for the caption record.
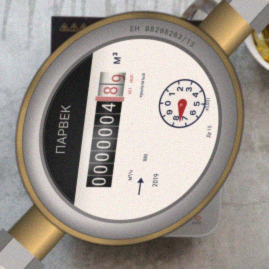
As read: **4.887** m³
